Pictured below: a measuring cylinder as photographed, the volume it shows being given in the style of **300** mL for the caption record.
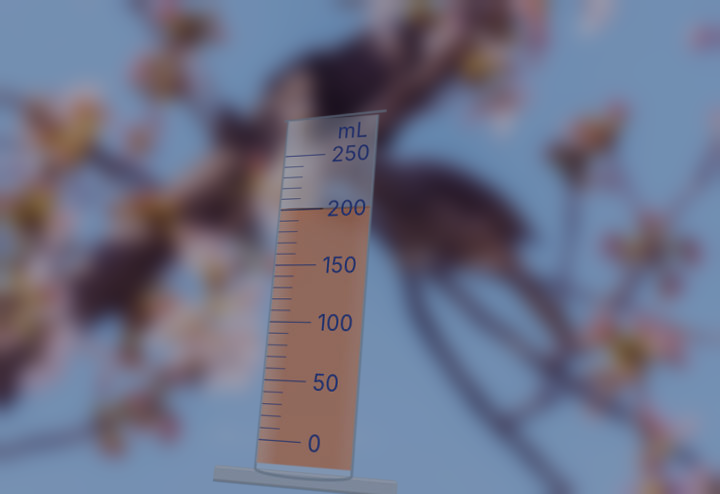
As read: **200** mL
